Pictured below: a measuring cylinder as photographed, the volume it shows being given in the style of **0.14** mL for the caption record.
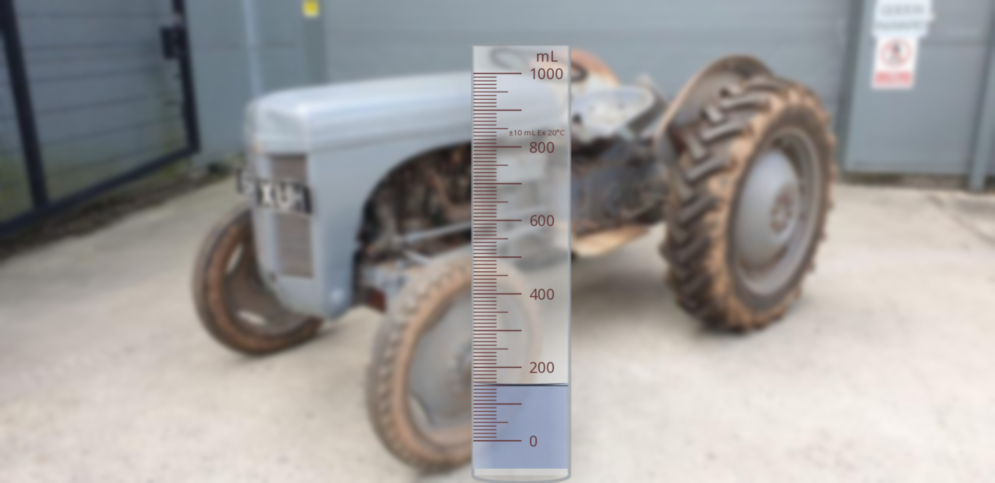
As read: **150** mL
